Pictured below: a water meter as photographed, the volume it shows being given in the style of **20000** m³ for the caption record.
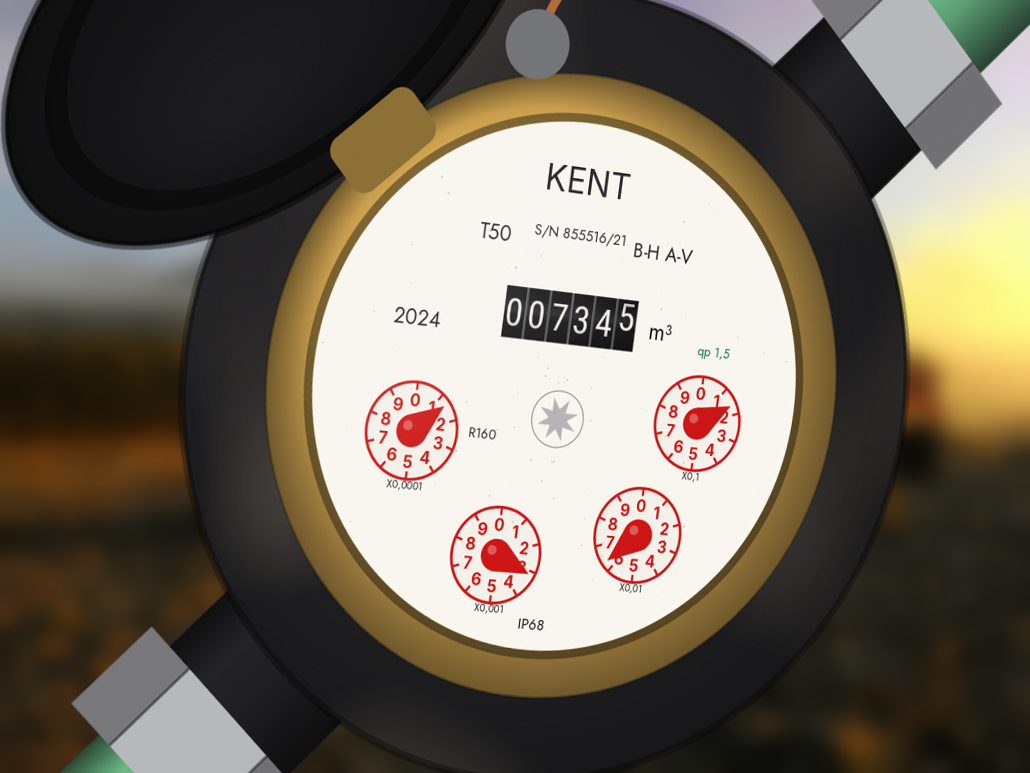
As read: **7345.1631** m³
